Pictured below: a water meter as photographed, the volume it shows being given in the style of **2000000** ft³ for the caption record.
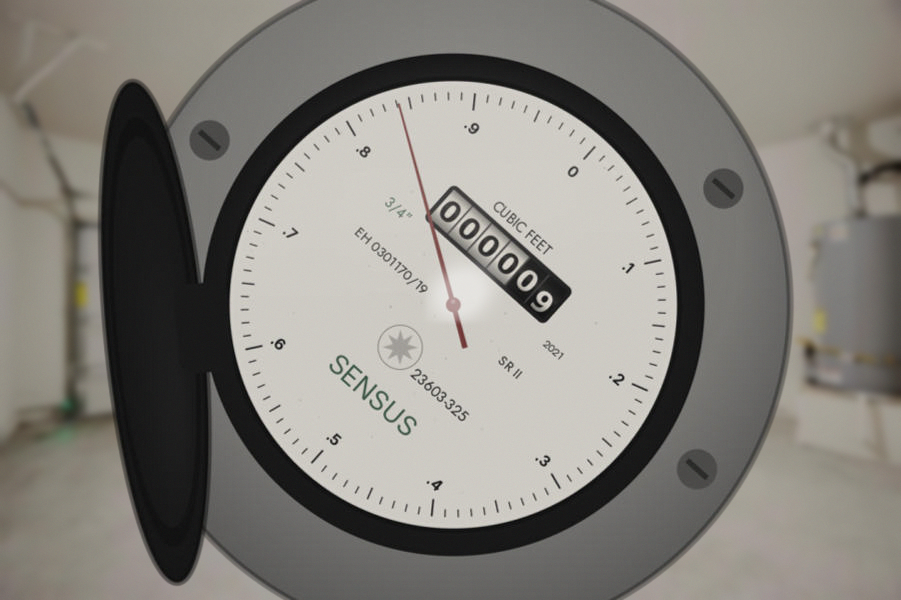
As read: **8.84** ft³
